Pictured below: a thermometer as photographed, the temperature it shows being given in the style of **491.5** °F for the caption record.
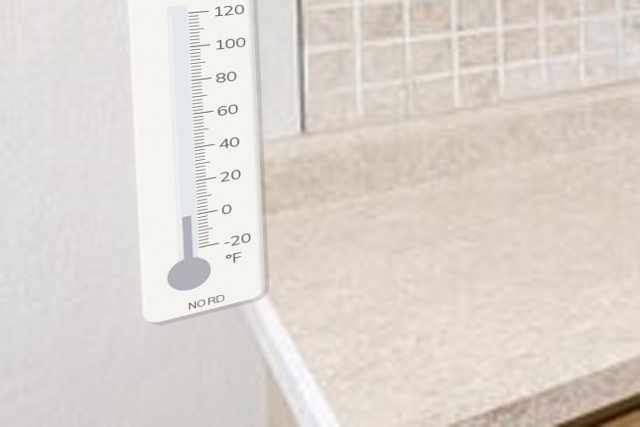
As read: **0** °F
